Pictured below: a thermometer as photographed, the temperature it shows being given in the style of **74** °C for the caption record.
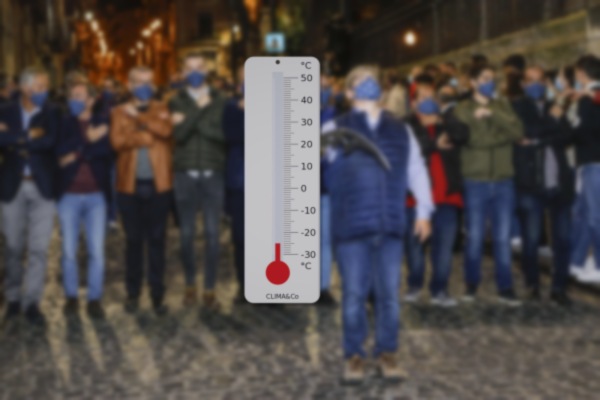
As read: **-25** °C
